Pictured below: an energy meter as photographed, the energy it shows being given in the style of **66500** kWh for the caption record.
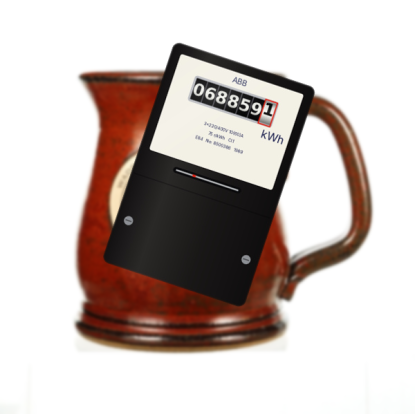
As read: **68859.1** kWh
